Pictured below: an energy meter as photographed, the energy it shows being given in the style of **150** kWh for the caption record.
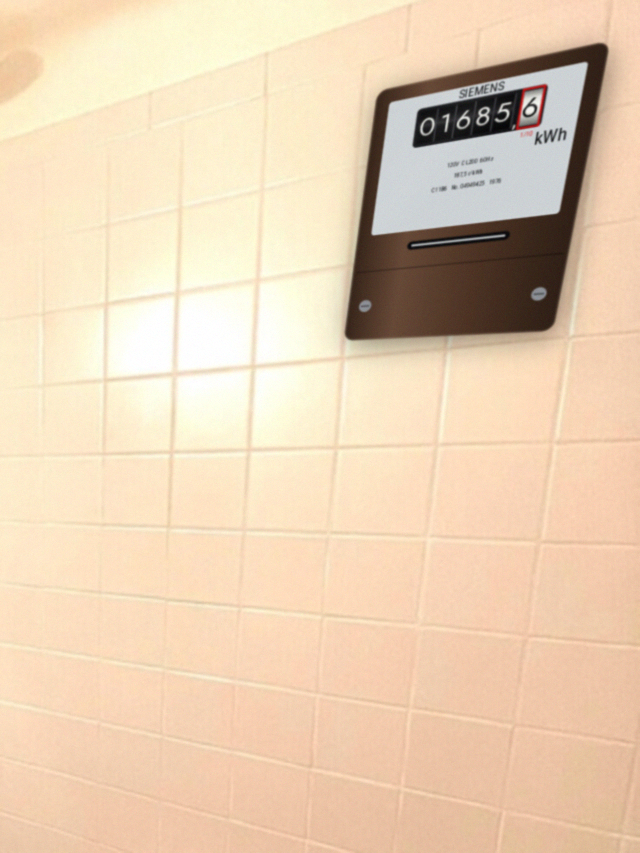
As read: **1685.6** kWh
